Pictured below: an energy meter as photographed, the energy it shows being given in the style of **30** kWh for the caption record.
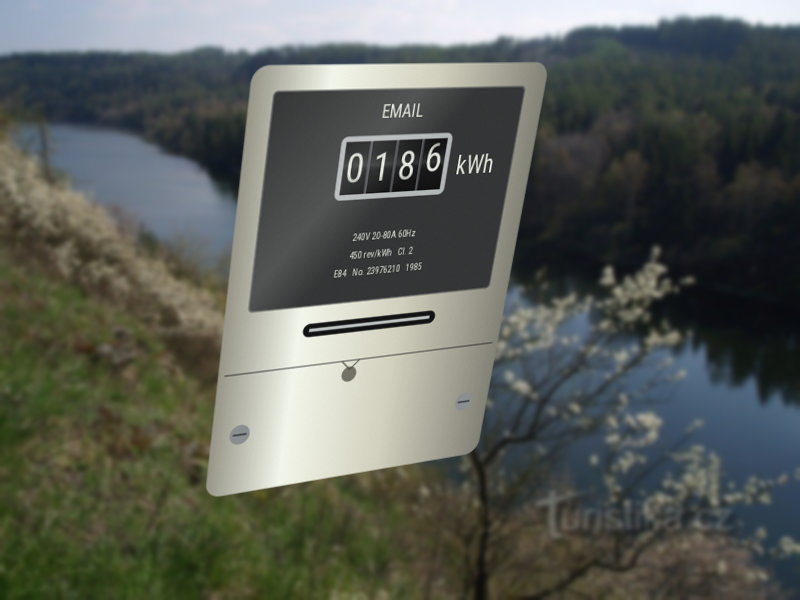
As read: **186** kWh
